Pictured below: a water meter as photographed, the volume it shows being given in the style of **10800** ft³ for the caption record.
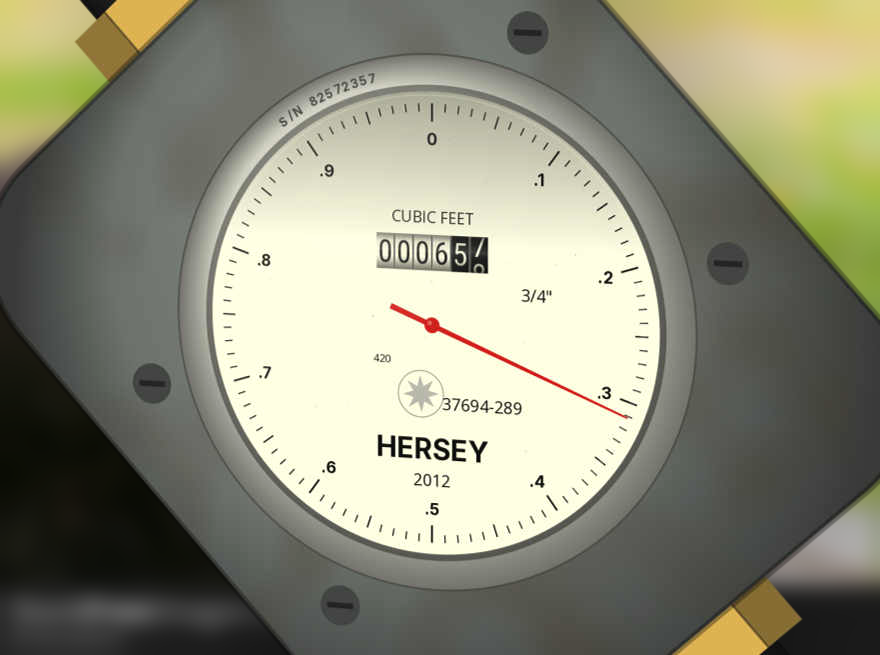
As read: **657.31** ft³
